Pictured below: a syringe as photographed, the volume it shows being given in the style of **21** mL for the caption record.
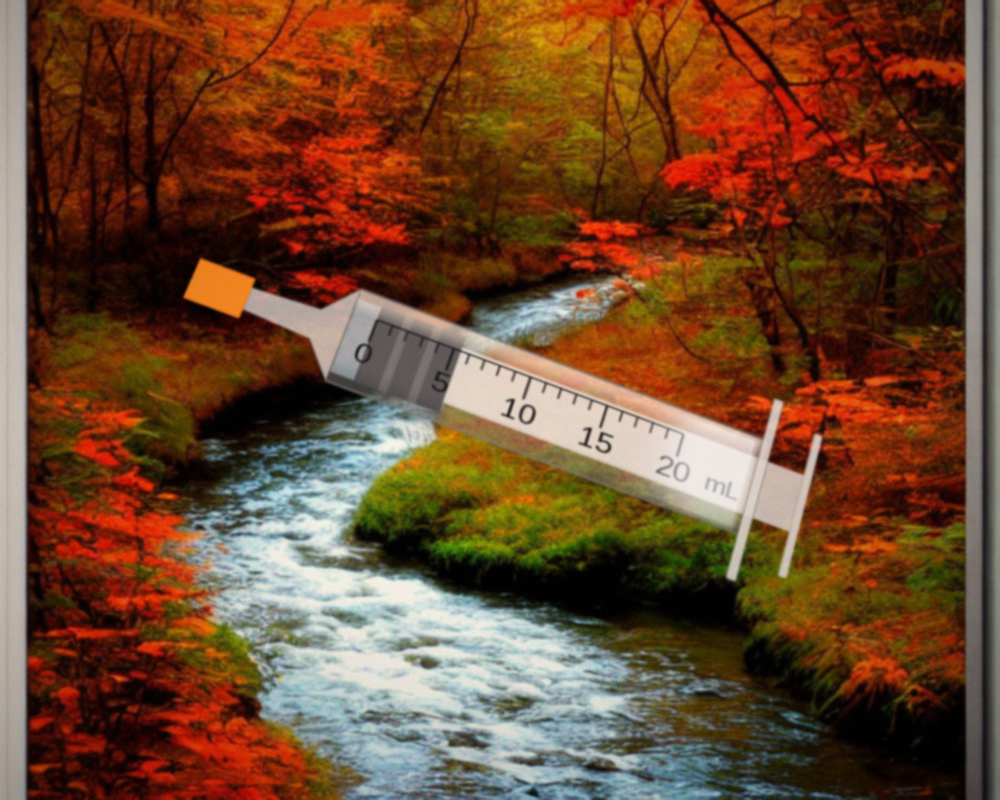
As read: **0** mL
